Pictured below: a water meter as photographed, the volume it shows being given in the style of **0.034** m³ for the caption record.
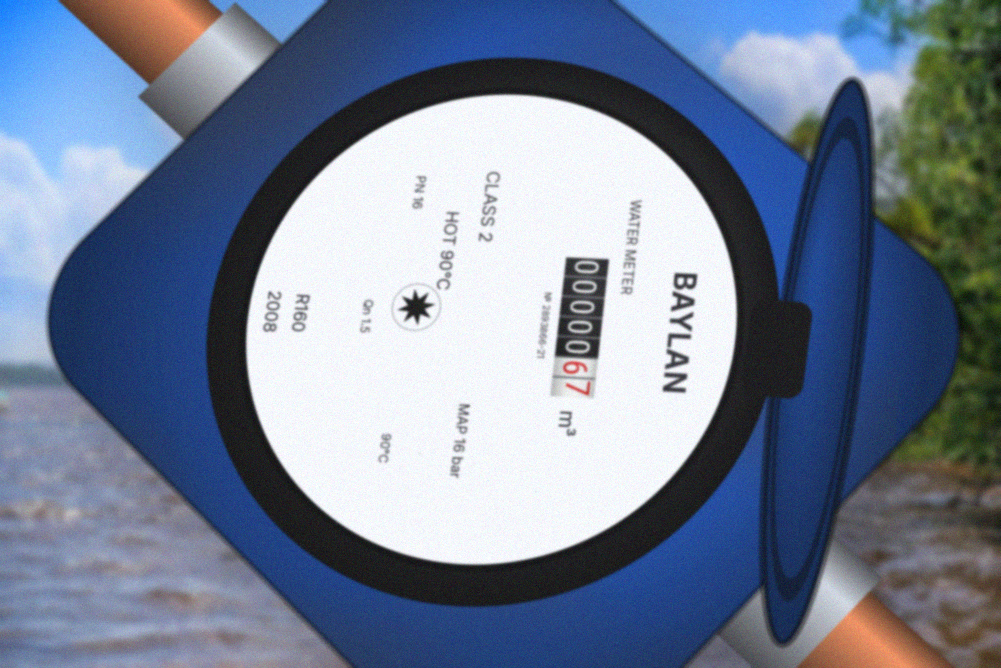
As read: **0.67** m³
